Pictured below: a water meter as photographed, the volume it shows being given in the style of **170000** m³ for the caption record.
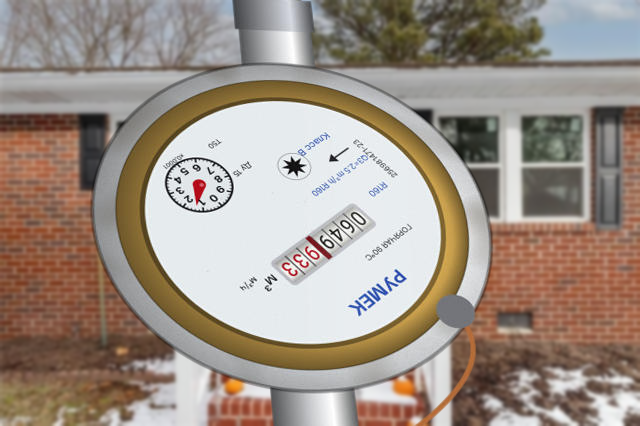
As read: **649.9331** m³
